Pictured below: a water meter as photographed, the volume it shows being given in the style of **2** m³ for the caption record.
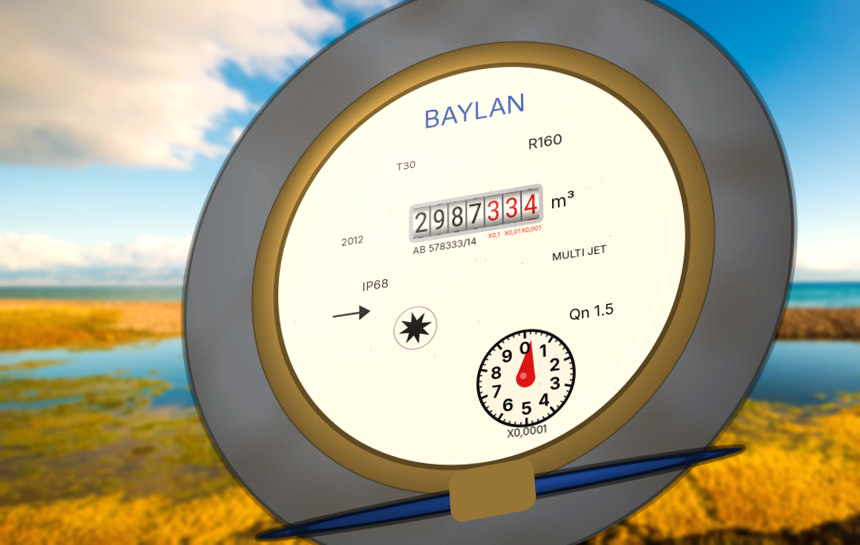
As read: **2987.3340** m³
